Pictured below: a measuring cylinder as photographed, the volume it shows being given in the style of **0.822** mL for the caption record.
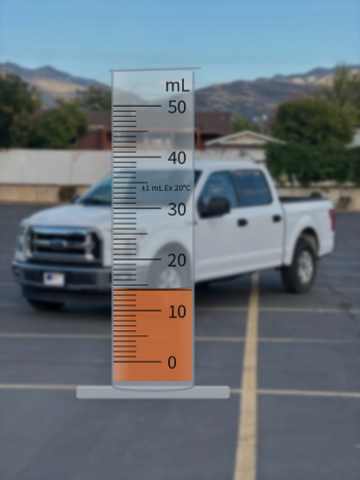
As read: **14** mL
